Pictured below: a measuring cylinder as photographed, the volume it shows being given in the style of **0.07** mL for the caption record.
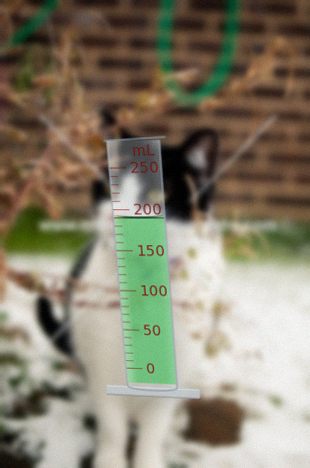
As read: **190** mL
